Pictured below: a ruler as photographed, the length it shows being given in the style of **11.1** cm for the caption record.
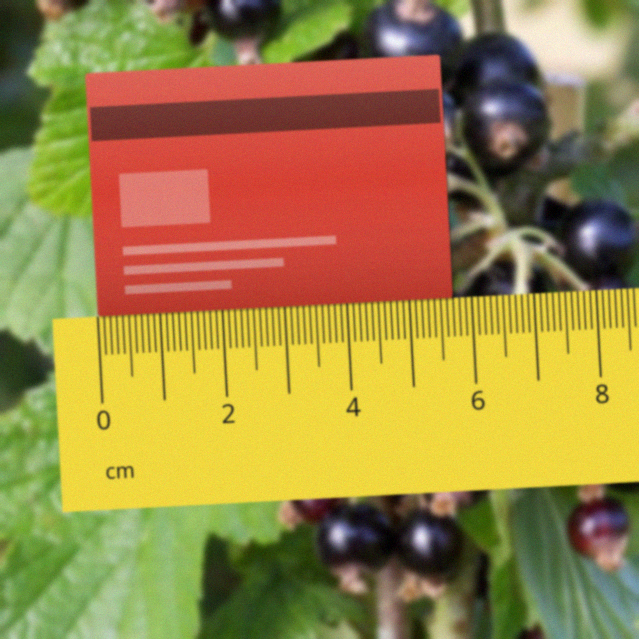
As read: **5.7** cm
